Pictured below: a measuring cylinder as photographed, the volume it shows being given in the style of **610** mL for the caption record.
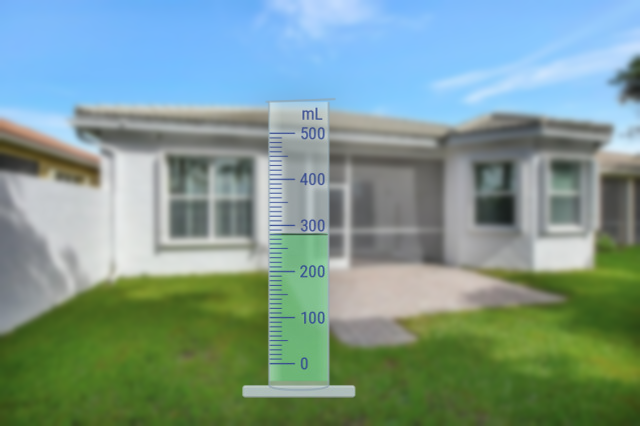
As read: **280** mL
